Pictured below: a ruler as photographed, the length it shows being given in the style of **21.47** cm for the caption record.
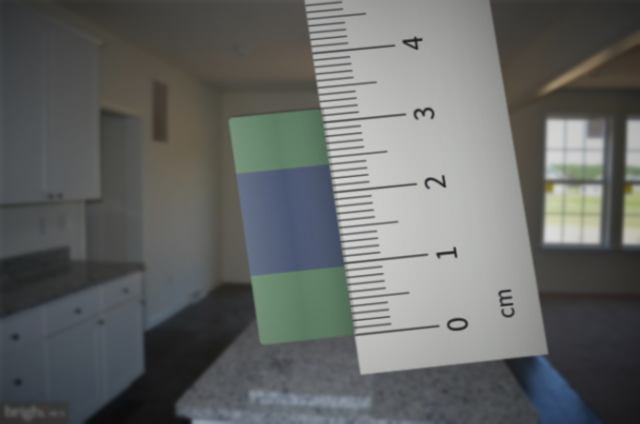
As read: **3.2** cm
